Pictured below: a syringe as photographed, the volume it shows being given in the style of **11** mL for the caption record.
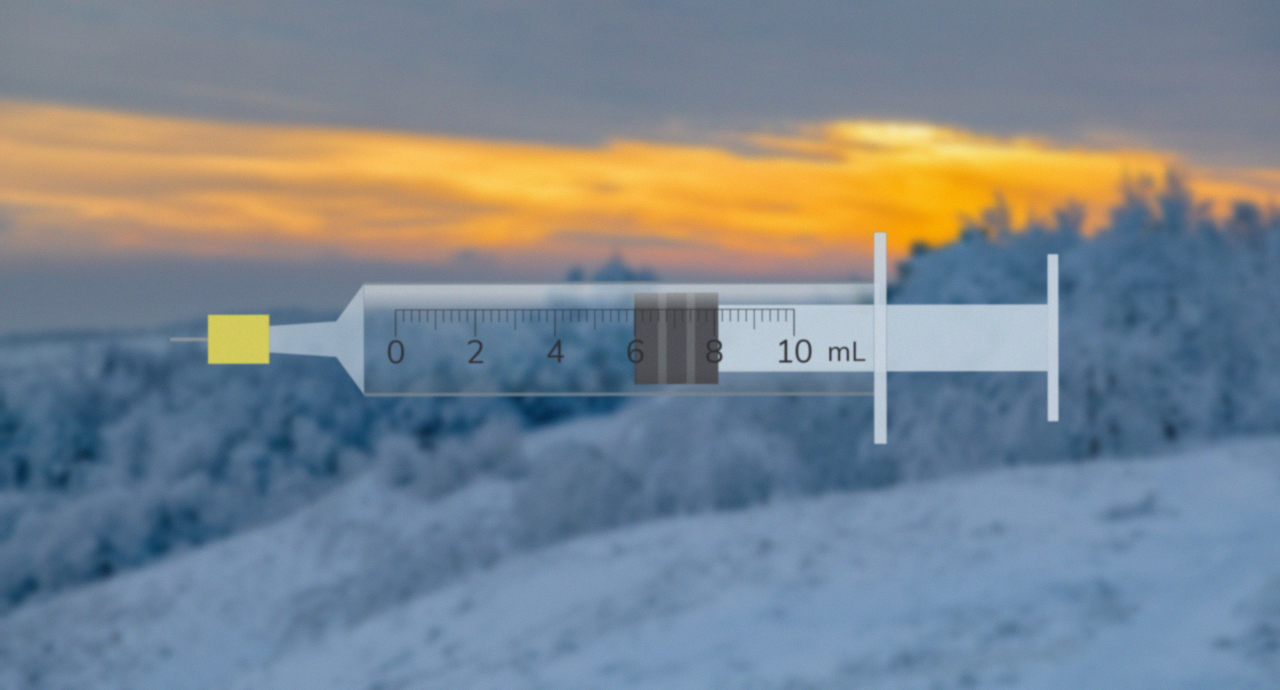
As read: **6** mL
